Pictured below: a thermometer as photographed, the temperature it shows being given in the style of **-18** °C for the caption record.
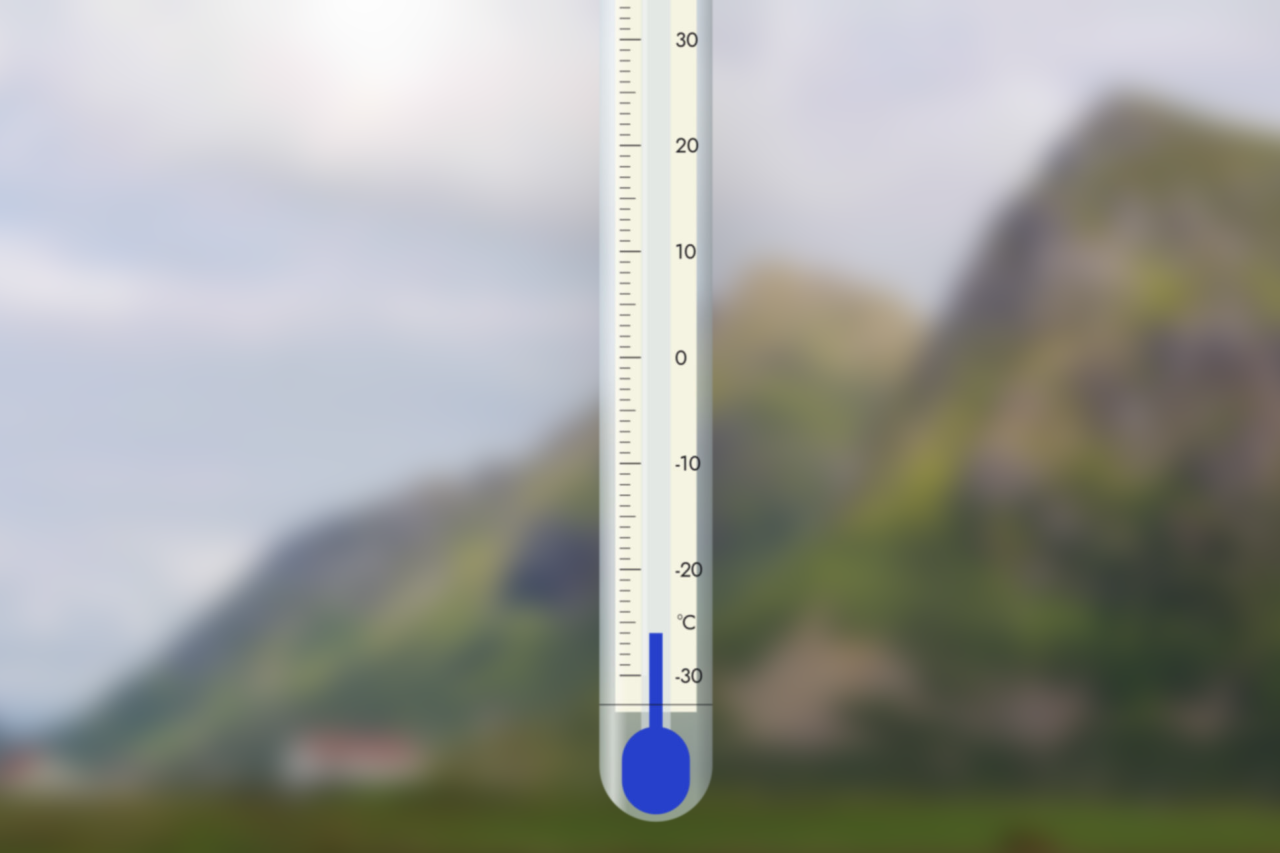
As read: **-26** °C
